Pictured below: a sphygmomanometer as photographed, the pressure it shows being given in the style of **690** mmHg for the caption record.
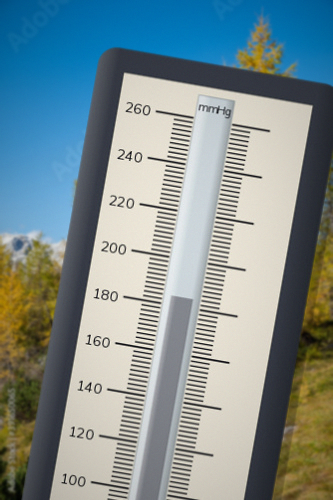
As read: **184** mmHg
